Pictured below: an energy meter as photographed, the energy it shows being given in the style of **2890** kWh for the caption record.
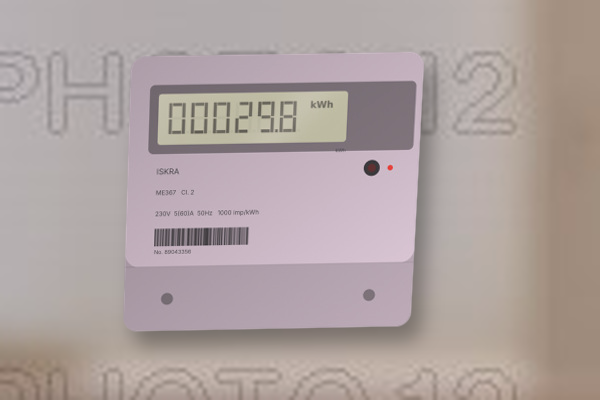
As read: **29.8** kWh
